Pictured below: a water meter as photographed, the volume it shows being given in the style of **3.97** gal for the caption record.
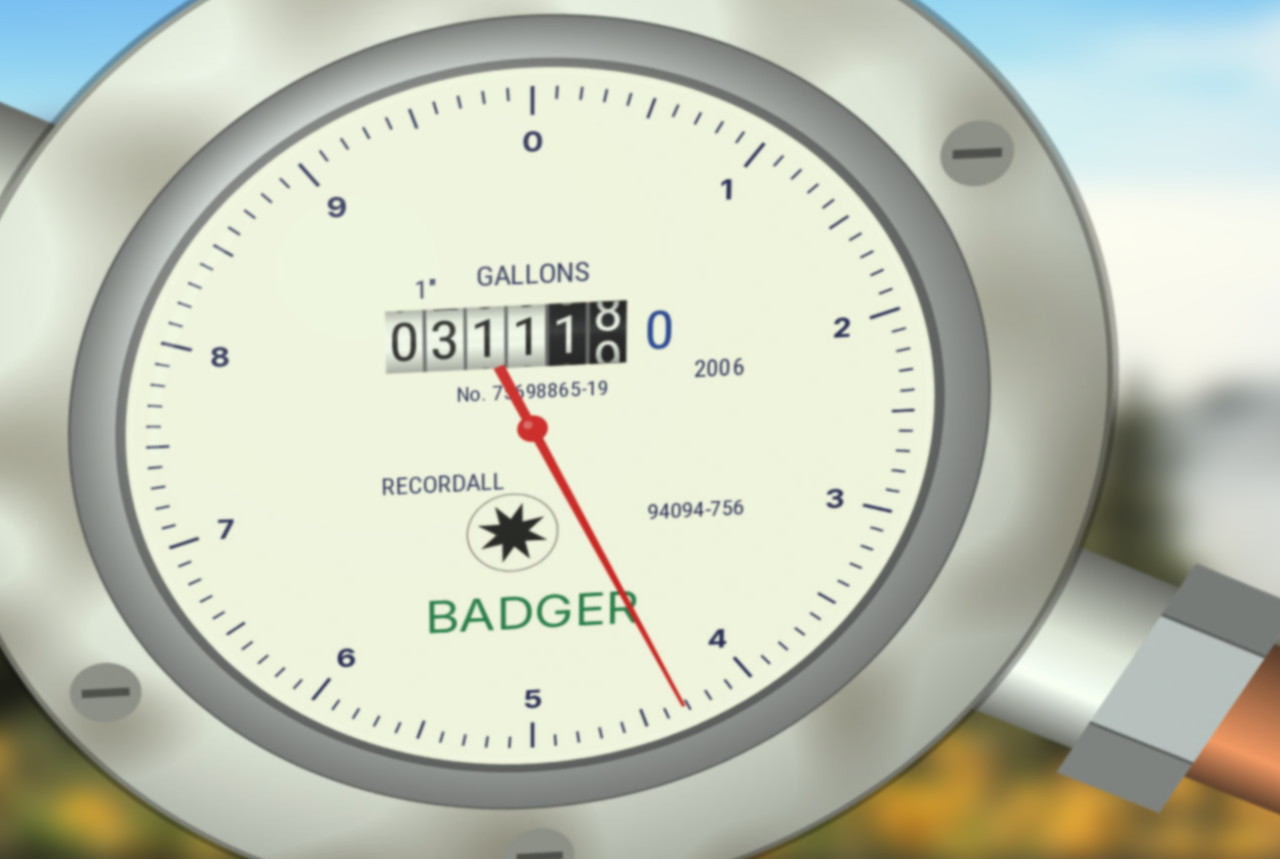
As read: **311184.3** gal
